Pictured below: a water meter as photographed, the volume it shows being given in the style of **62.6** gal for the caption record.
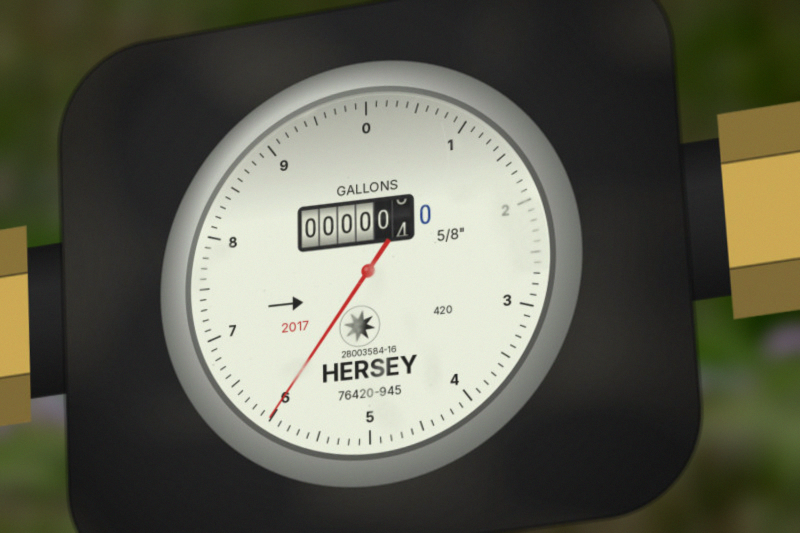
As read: **36.0** gal
